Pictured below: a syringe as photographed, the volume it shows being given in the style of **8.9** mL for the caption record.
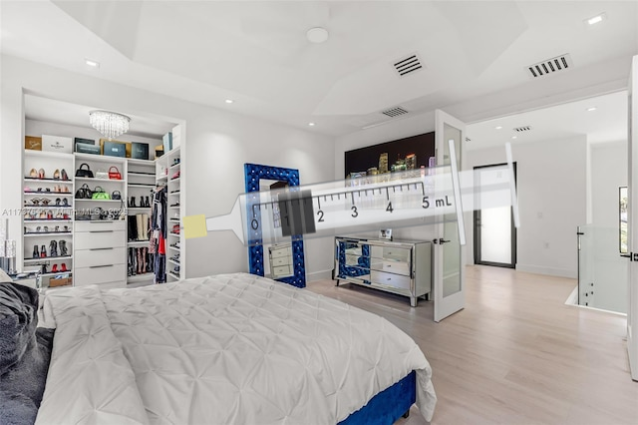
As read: **0.8** mL
